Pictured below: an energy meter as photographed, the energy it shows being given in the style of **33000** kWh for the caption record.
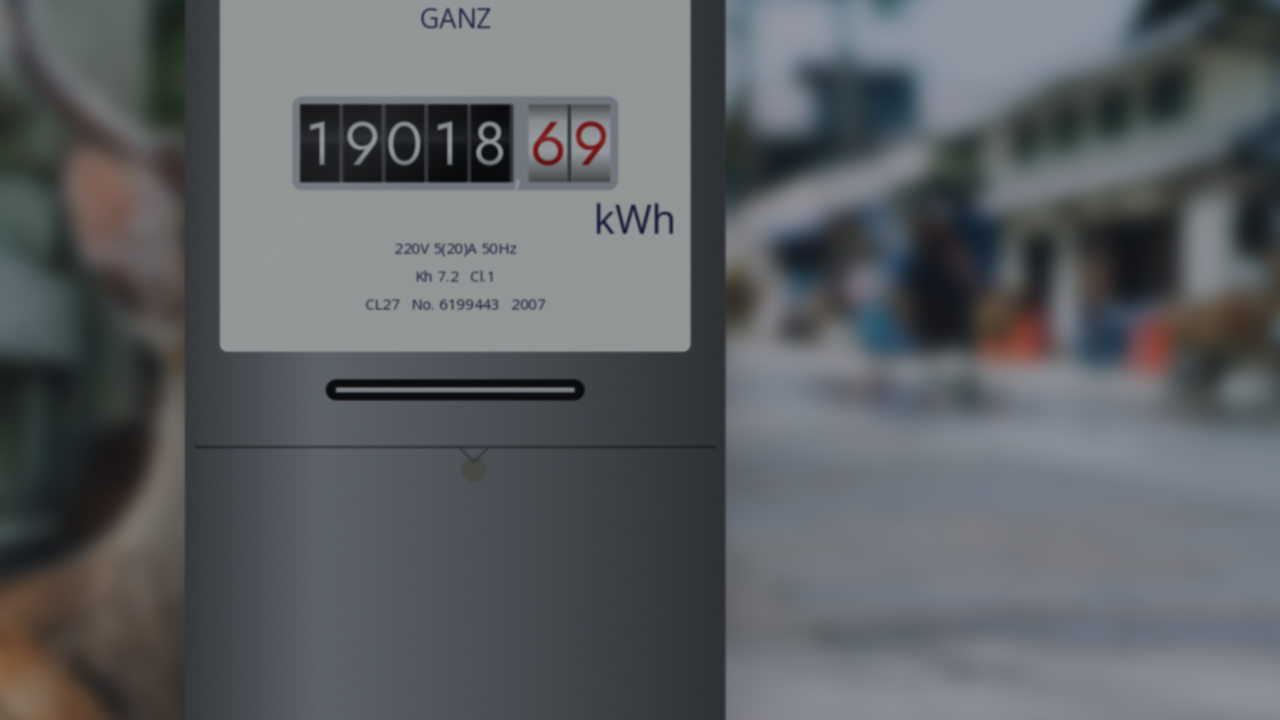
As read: **19018.69** kWh
